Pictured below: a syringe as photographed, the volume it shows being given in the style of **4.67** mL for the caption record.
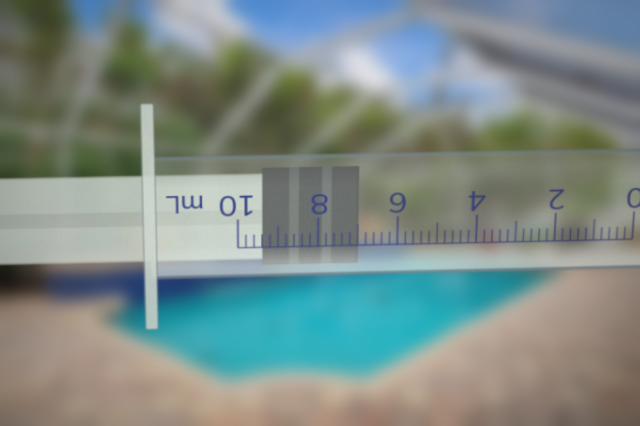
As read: **7** mL
